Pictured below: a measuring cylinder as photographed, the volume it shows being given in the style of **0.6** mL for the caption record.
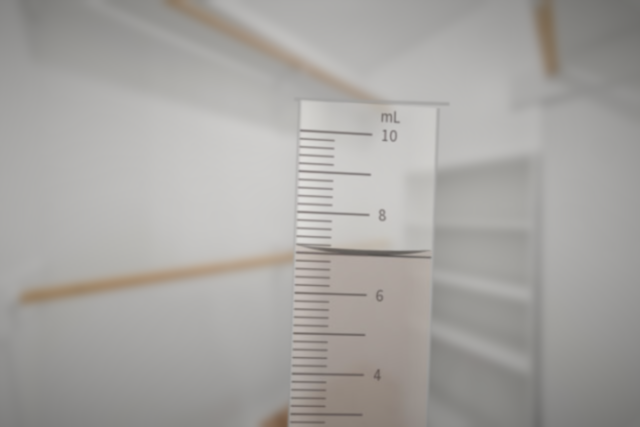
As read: **7** mL
